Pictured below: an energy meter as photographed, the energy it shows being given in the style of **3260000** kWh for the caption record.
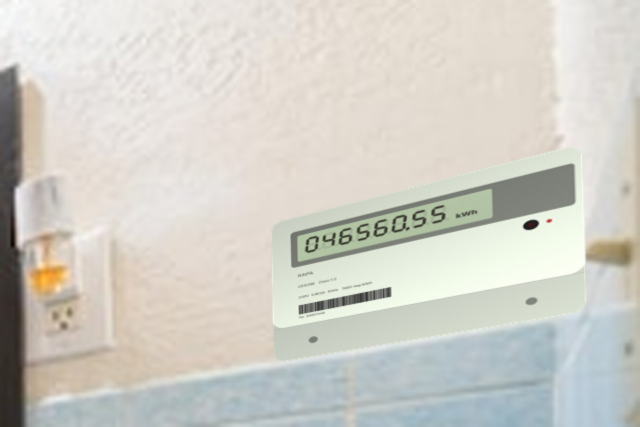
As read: **46560.55** kWh
